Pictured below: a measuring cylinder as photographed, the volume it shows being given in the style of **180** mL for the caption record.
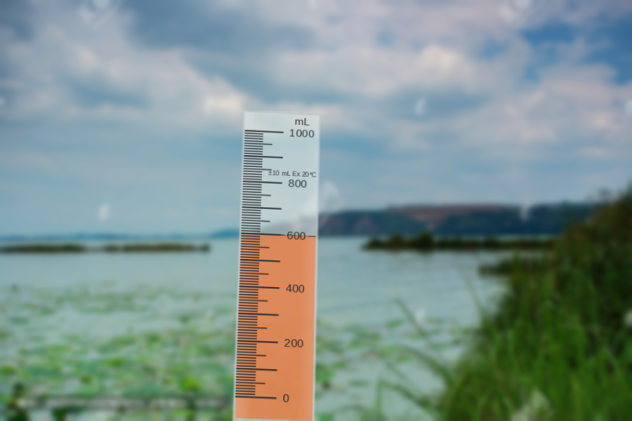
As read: **600** mL
